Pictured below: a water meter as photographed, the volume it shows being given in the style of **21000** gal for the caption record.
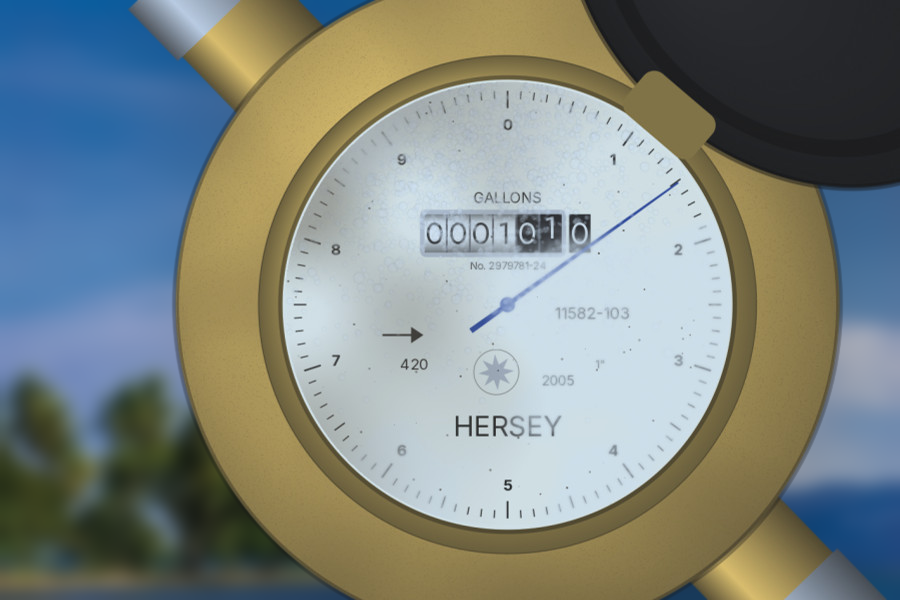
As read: **1011.5** gal
